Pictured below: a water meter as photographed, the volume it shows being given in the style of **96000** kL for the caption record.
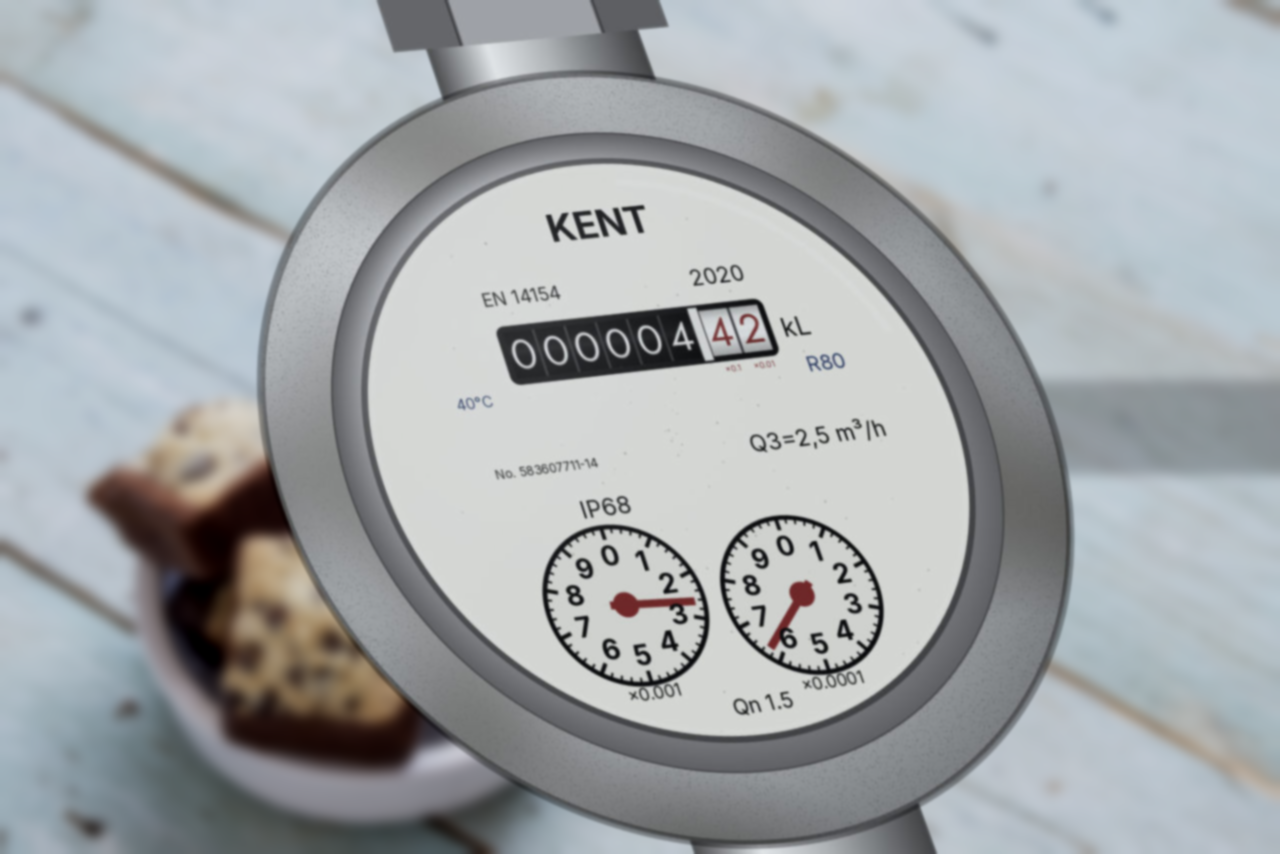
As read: **4.4226** kL
